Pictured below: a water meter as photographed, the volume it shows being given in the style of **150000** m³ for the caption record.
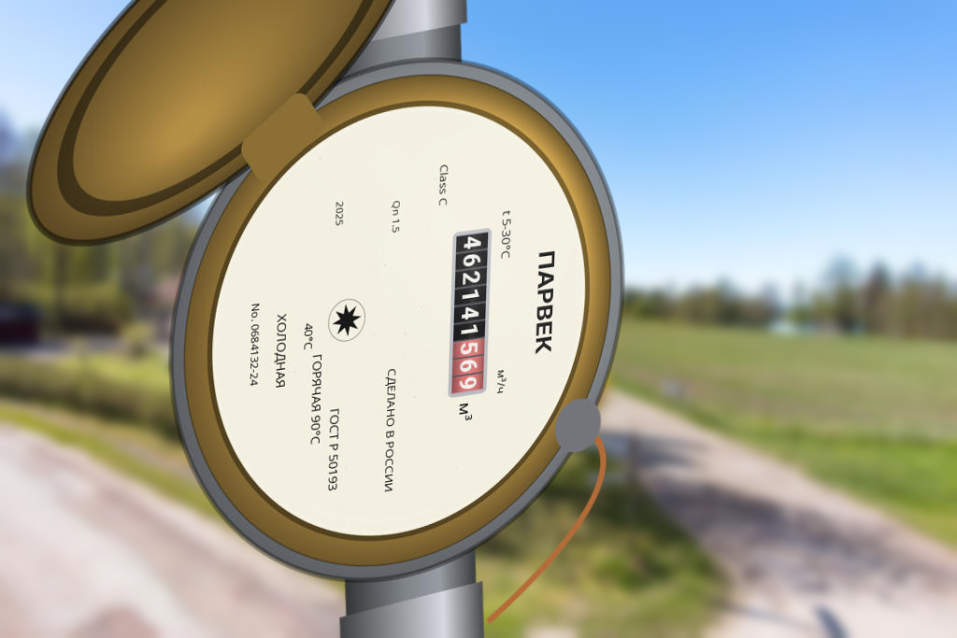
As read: **462141.569** m³
